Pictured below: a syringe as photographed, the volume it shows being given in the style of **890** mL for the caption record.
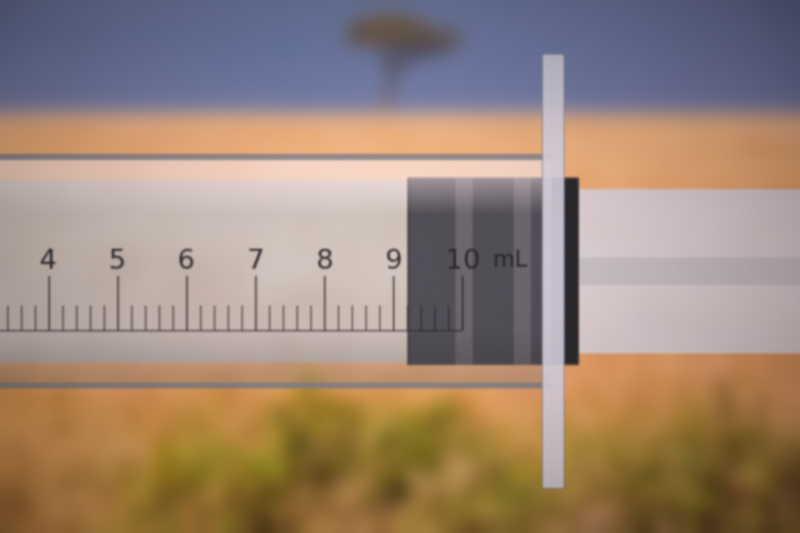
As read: **9.2** mL
